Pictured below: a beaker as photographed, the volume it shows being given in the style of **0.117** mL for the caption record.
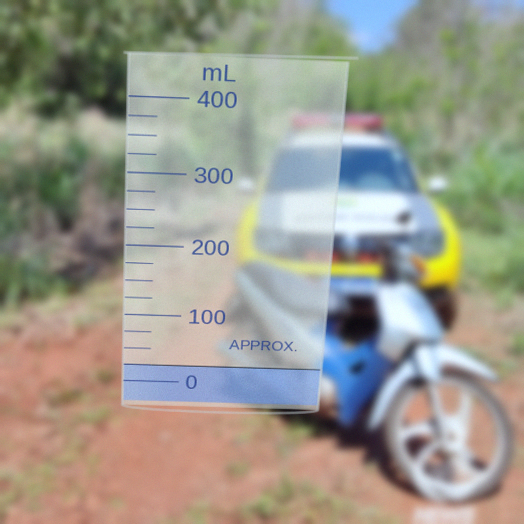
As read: **25** mL
